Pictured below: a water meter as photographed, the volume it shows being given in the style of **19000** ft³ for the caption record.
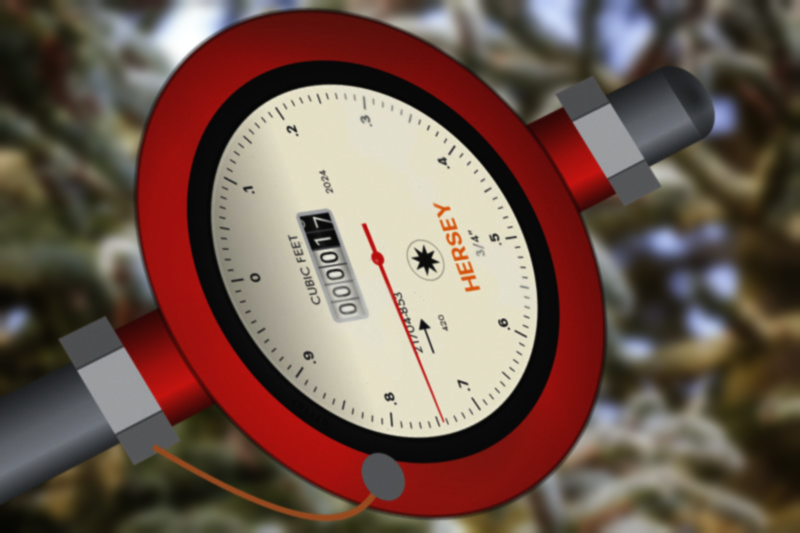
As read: **16.74** ft³
